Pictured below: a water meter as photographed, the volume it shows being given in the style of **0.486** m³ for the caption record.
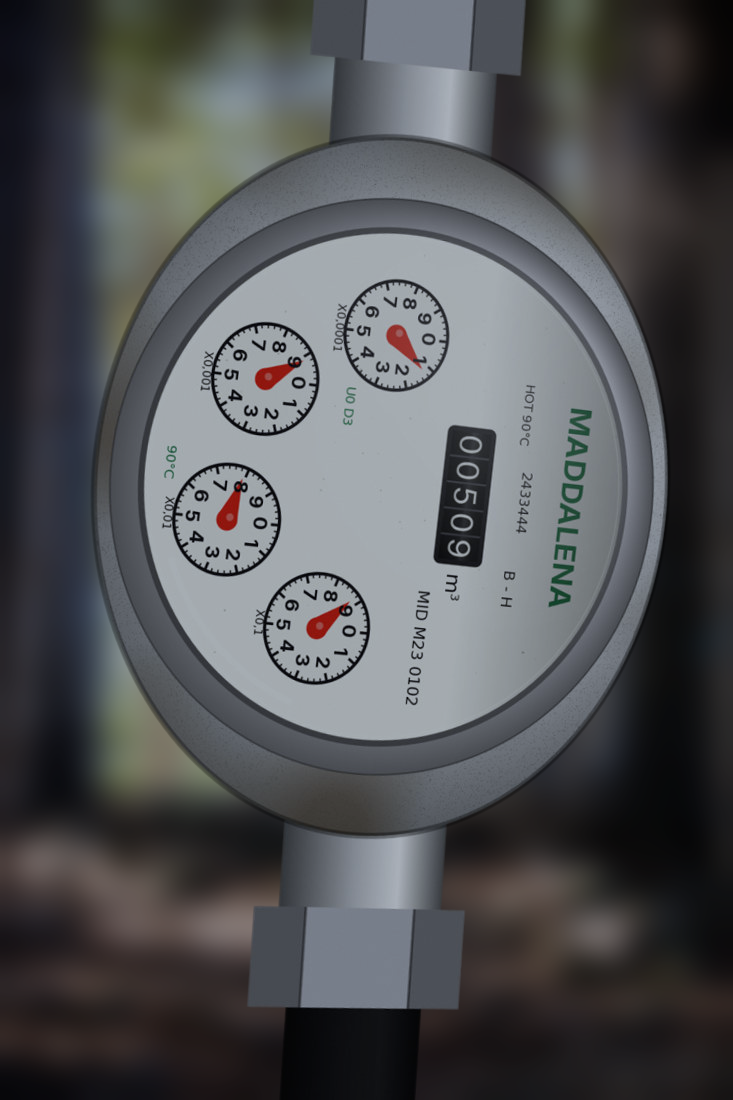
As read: **509.8791** m³
